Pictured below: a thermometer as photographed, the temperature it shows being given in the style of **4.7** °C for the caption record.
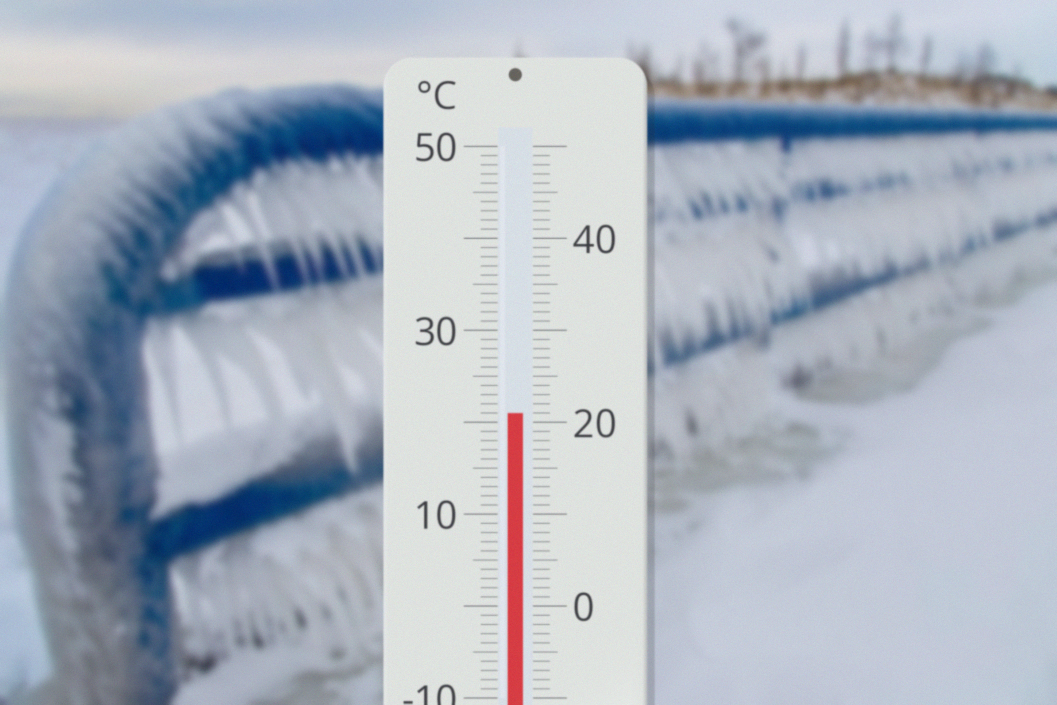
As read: **21** °C
